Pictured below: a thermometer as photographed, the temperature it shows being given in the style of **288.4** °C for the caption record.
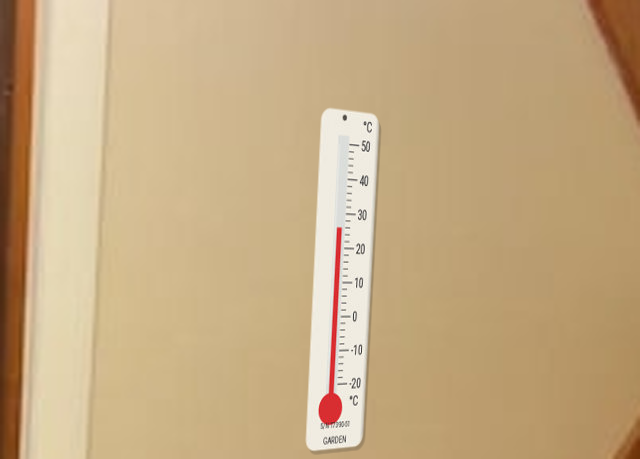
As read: **26** °C
